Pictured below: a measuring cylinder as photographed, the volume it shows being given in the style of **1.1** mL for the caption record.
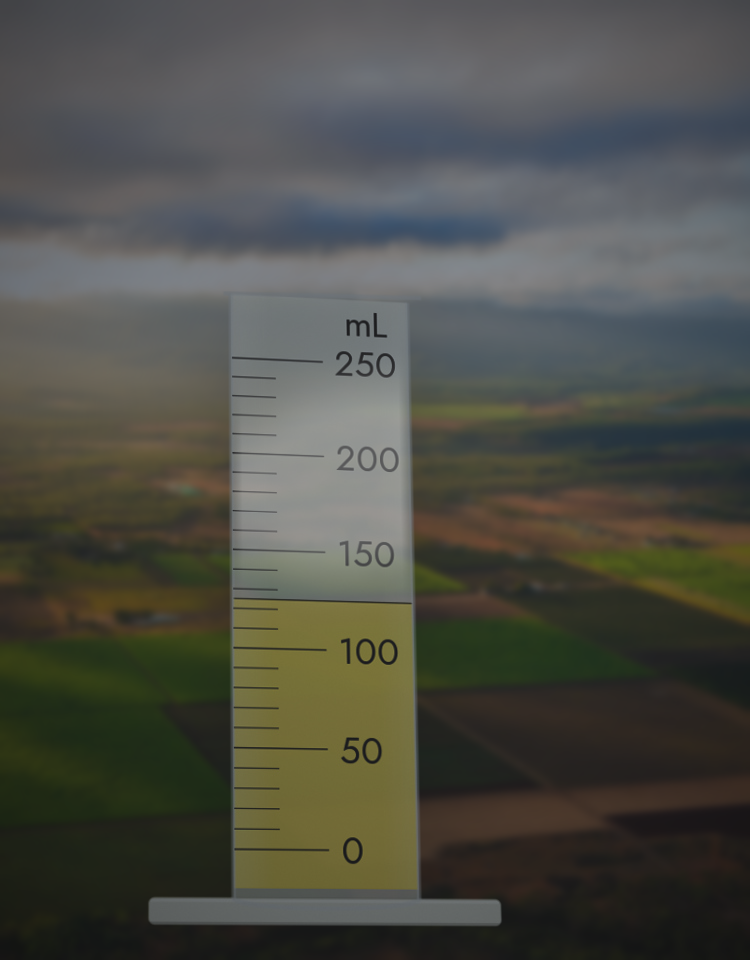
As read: **125** mL
